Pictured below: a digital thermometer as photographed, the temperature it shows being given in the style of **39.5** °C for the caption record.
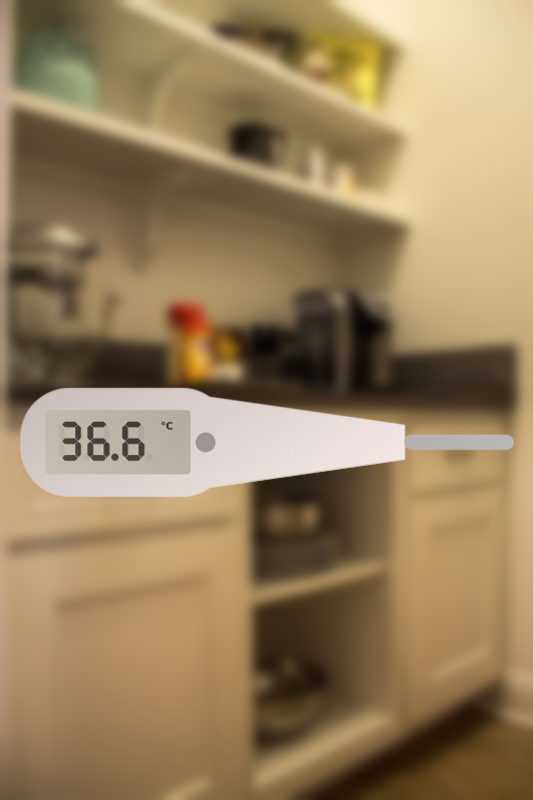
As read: **36.6** °C
